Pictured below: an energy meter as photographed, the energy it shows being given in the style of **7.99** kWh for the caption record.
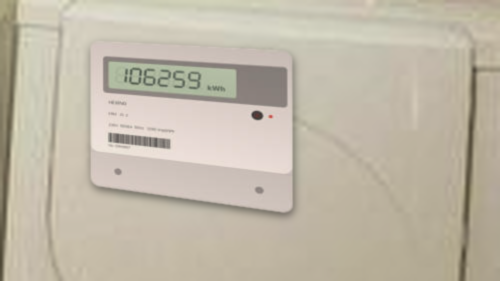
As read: **106259** kWh
